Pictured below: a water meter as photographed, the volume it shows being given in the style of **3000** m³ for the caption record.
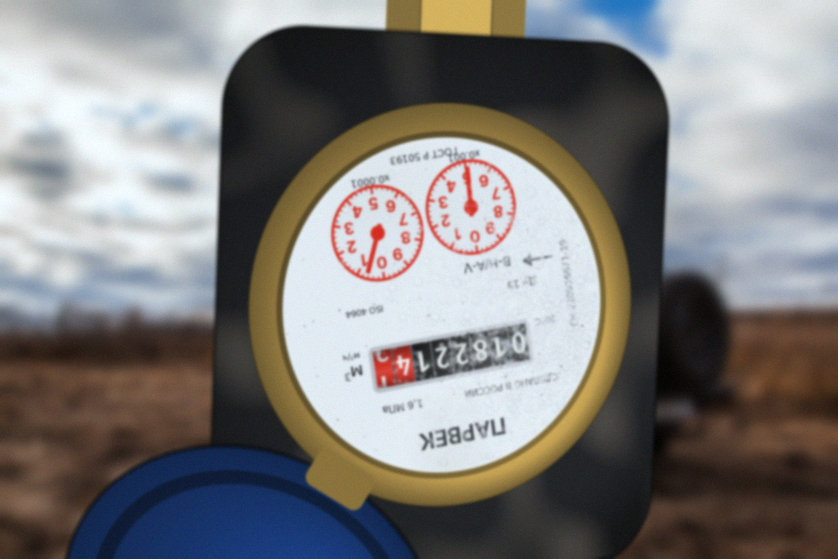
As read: **18221.4150** m³
